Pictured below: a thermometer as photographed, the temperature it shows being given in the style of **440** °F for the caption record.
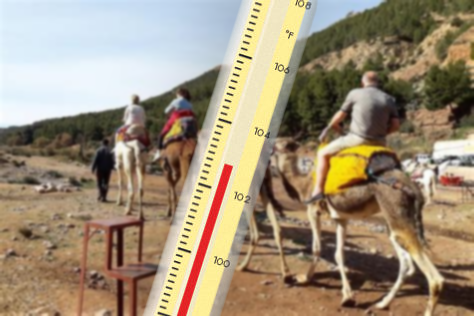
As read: **102.8** °F
